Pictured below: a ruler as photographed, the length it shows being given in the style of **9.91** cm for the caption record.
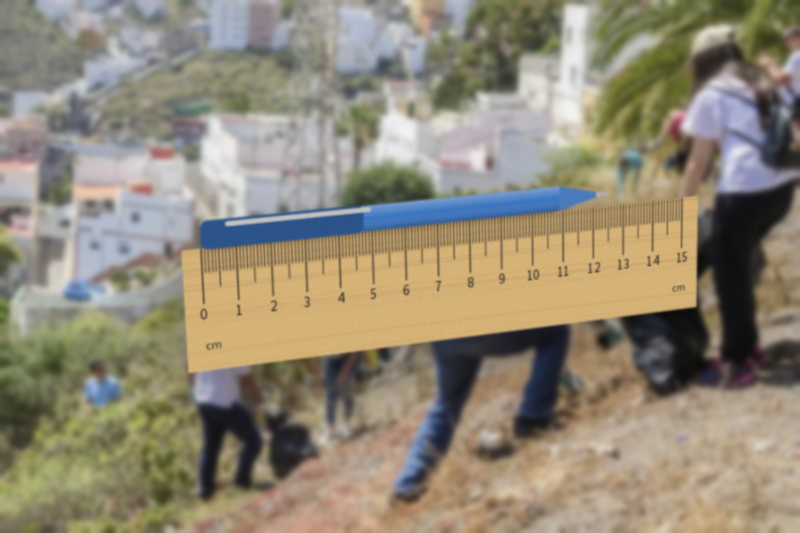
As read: **12.5** cm
